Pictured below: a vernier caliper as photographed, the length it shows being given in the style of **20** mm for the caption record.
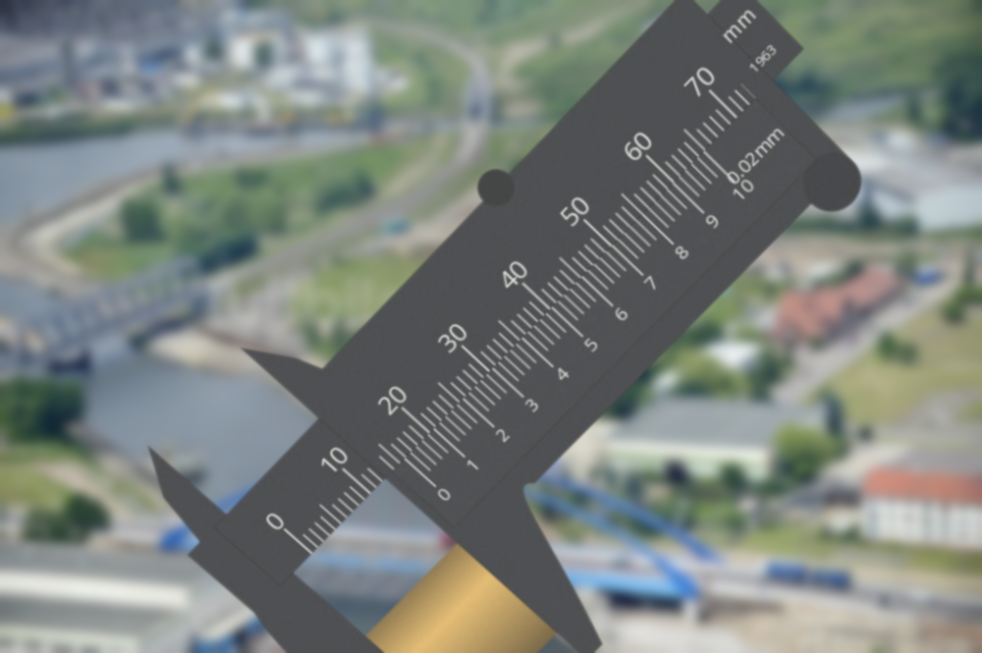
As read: **15.8** mm
